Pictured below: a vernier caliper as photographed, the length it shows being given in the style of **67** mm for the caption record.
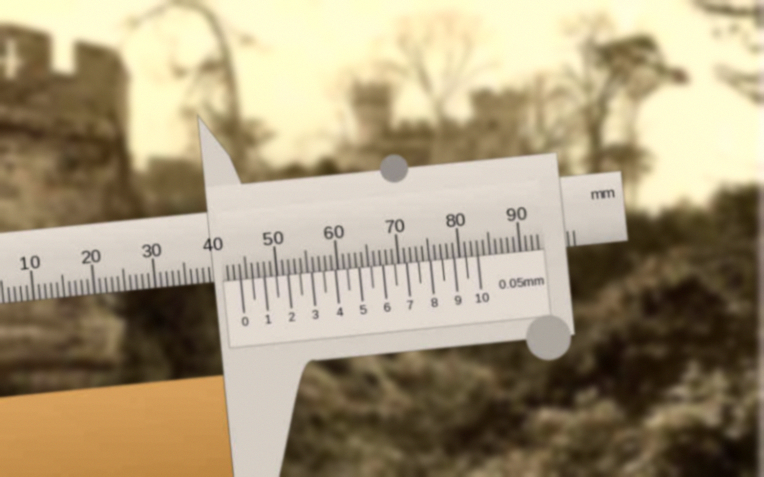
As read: **44.0** mm
